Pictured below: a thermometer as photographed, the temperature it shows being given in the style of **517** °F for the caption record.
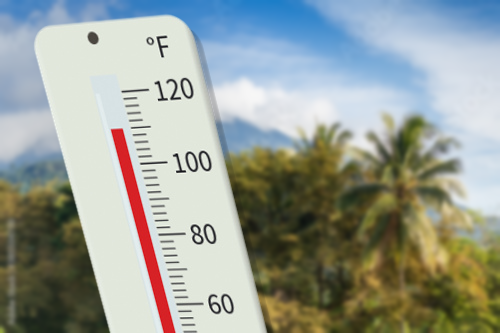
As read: **110** °F
